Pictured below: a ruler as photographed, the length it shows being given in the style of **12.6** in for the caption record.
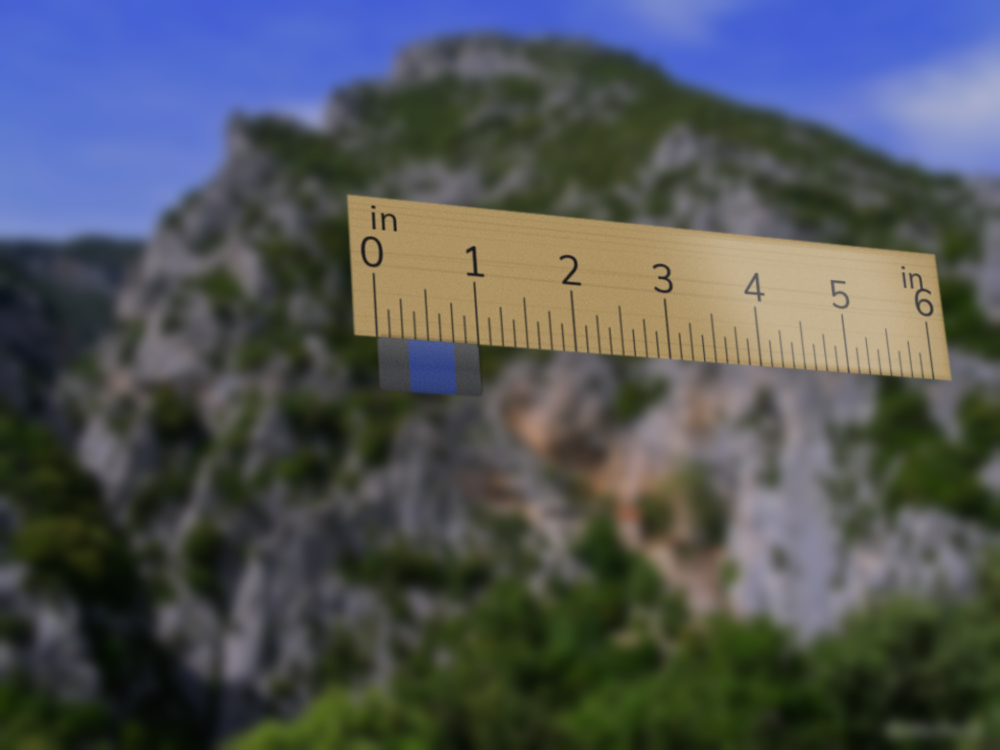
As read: **1** in
